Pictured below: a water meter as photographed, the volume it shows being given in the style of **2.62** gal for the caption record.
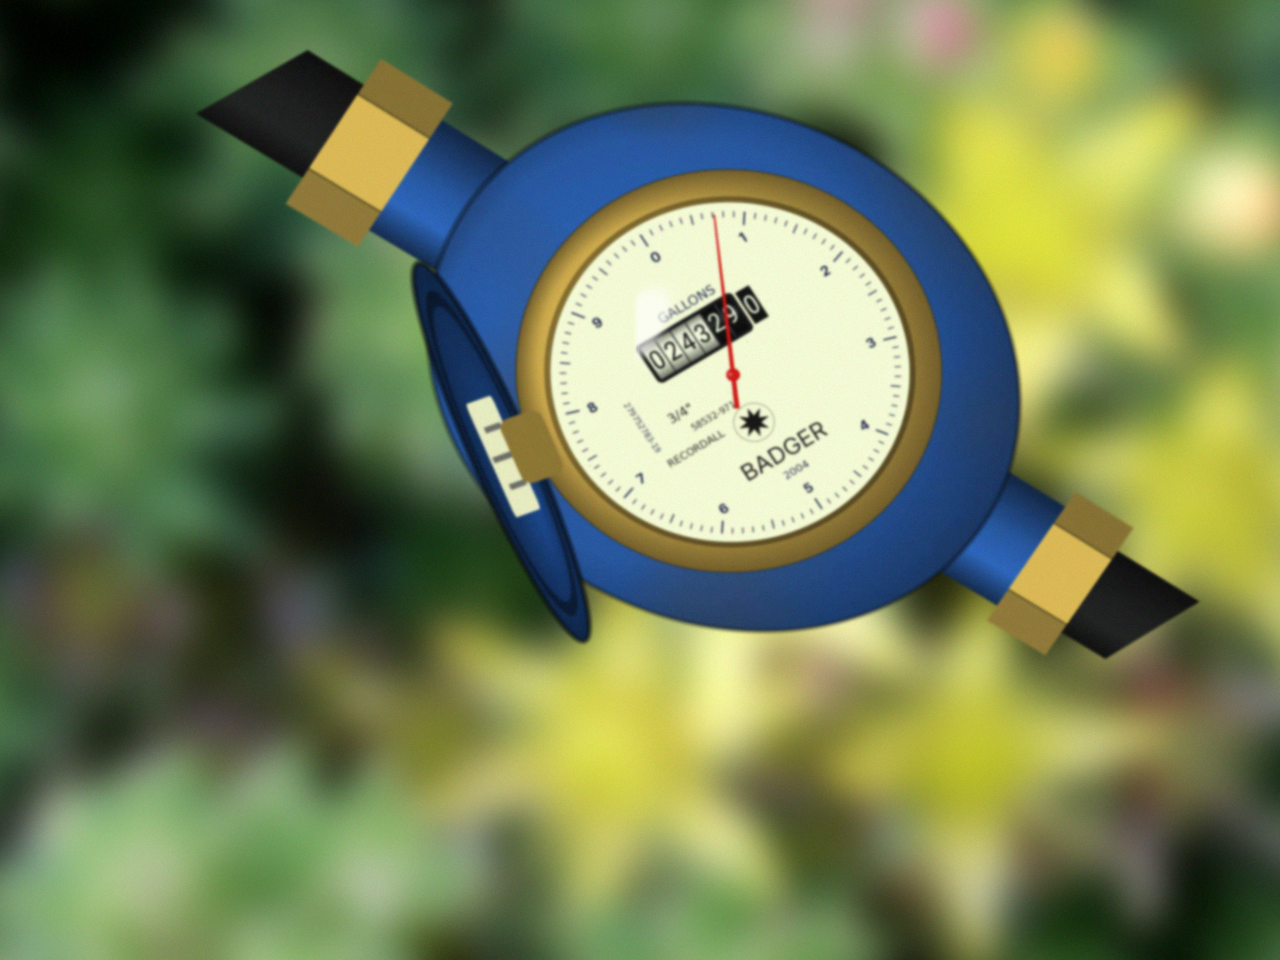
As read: **243290.7** gal
